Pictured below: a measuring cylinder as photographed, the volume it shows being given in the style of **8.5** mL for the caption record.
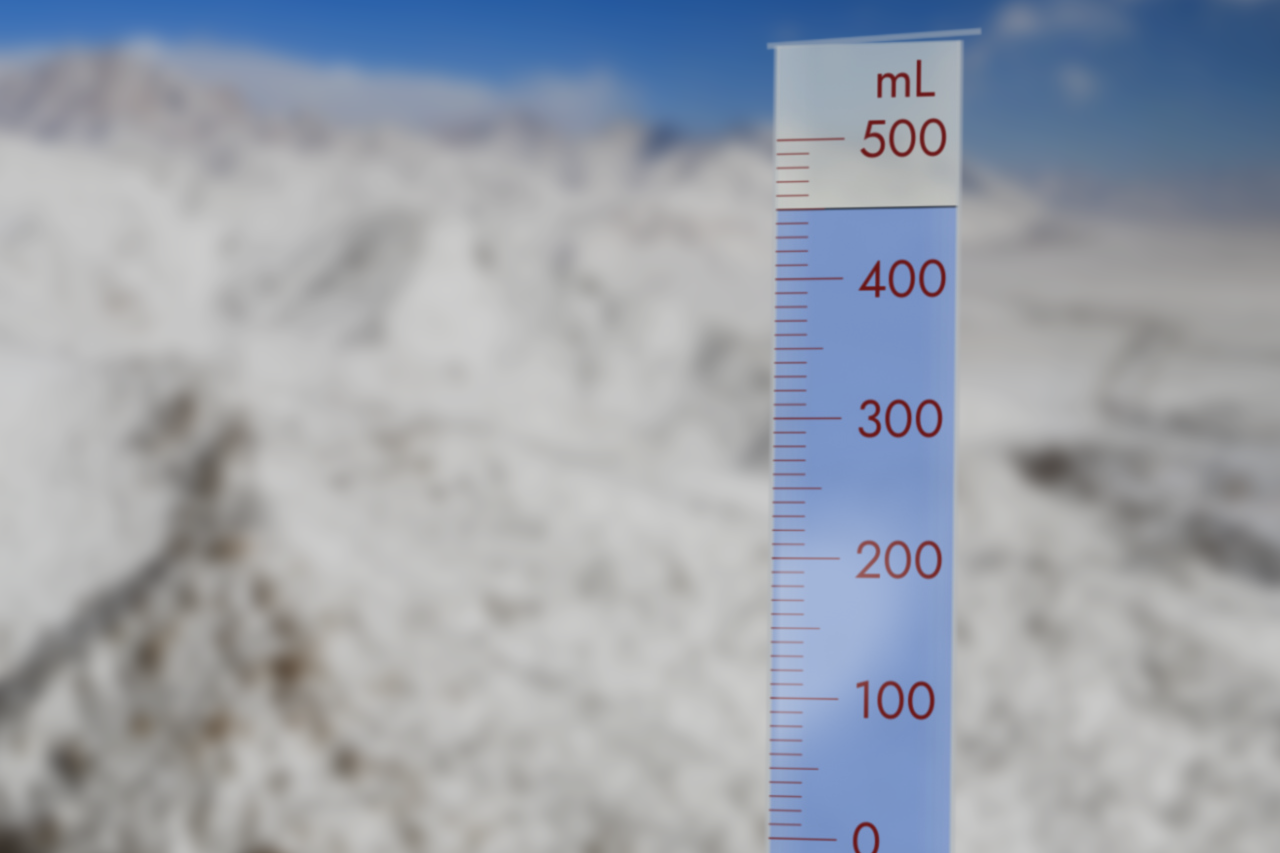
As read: **450** mL
